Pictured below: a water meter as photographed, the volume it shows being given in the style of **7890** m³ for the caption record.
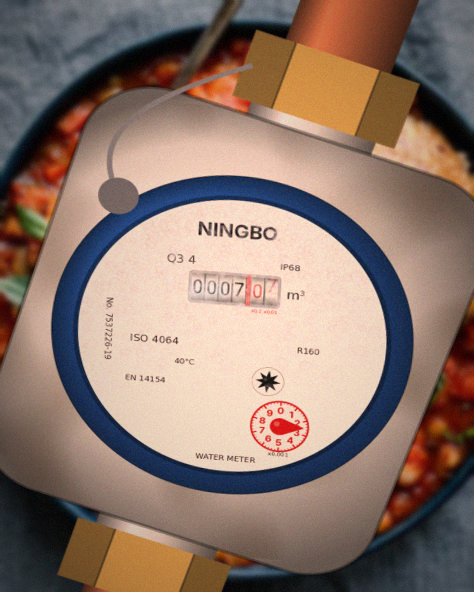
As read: **7.072** m³
